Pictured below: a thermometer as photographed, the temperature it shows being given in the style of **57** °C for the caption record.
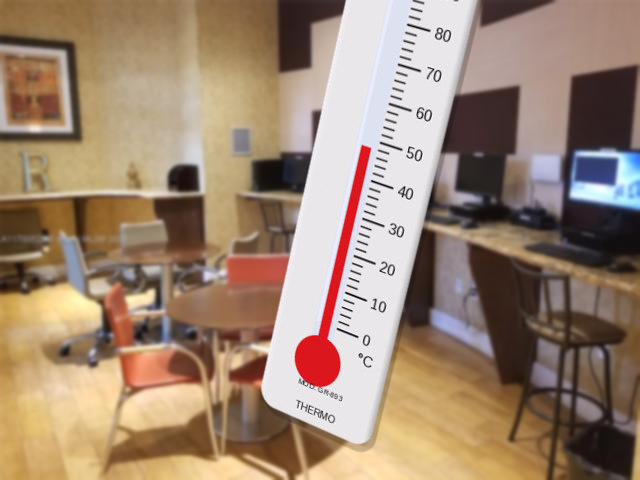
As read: **48** °C
